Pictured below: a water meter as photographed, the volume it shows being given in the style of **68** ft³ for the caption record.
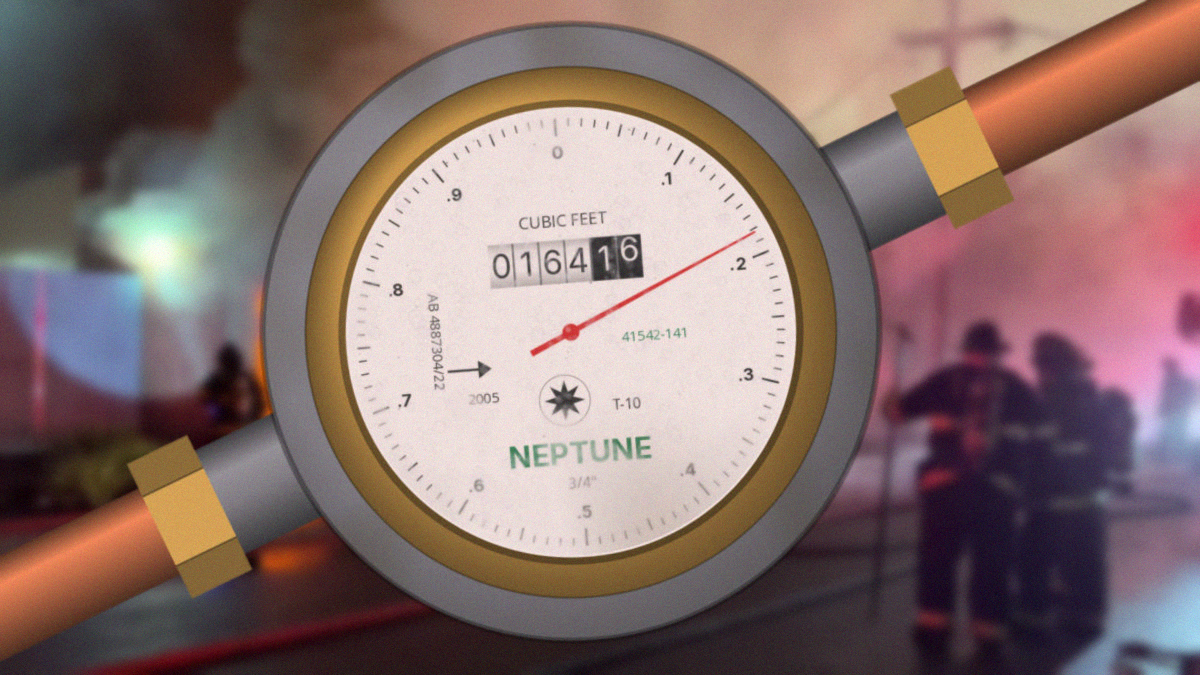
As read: **16416.18** ft³
